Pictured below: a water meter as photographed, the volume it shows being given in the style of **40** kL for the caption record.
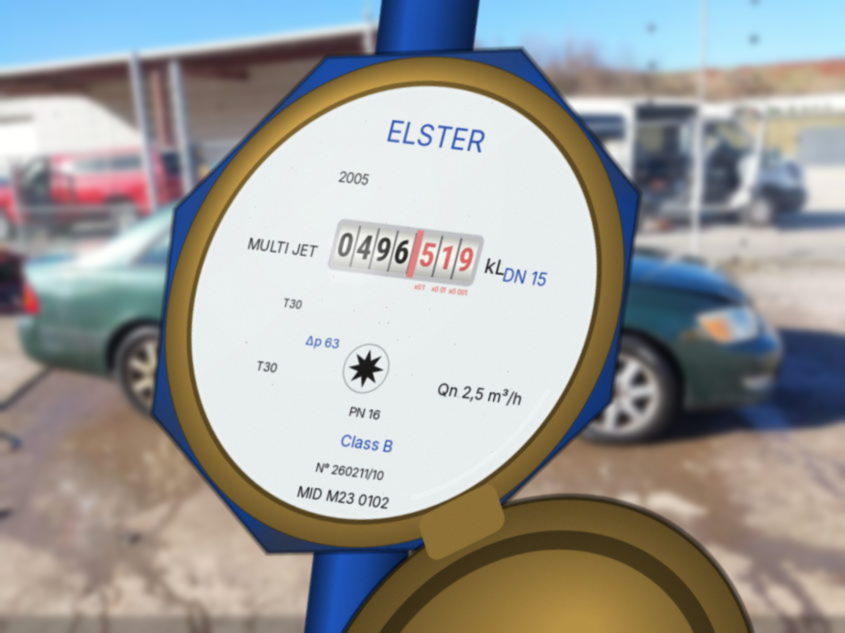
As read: **496.519** kL
